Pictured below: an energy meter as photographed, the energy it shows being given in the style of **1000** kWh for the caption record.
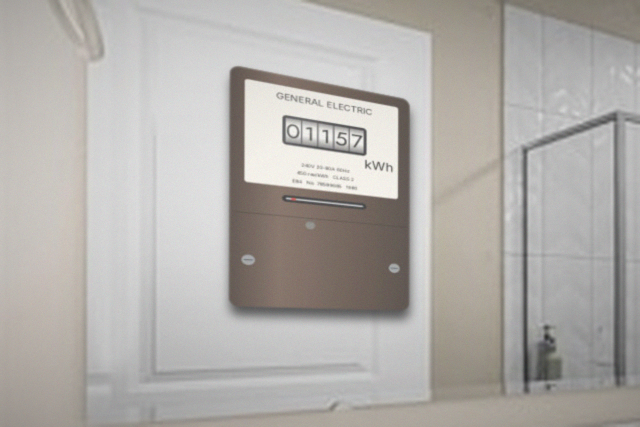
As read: **1157** kWh
